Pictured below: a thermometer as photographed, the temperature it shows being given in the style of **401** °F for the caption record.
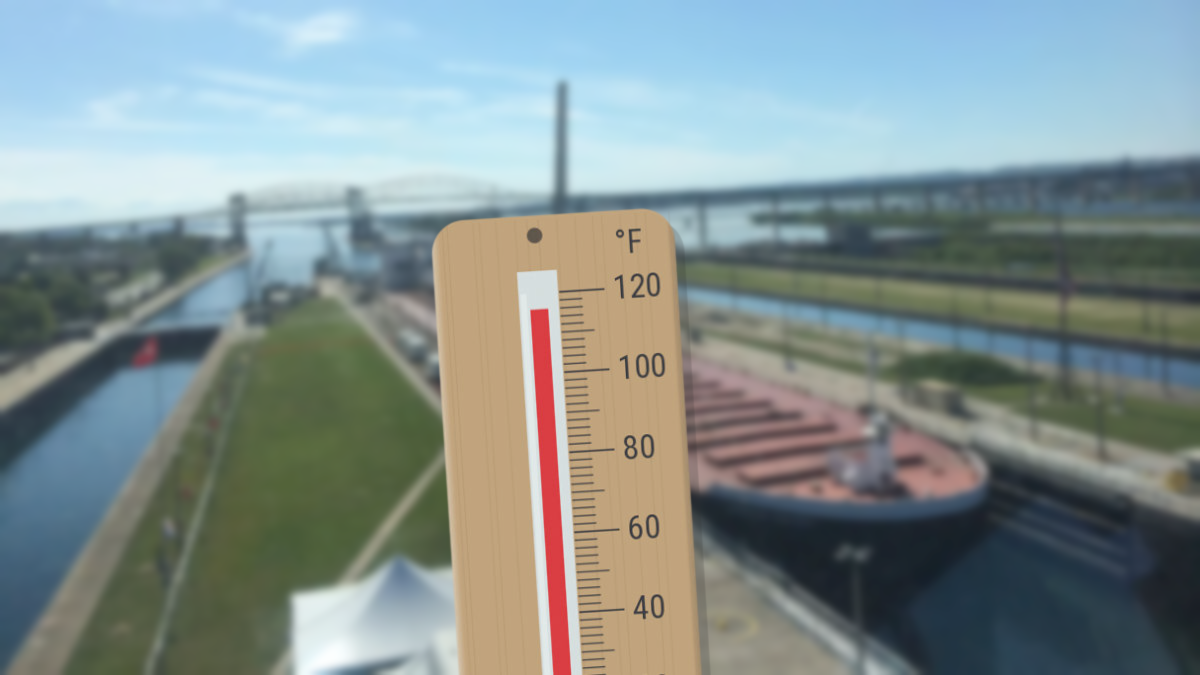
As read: **116** °F
